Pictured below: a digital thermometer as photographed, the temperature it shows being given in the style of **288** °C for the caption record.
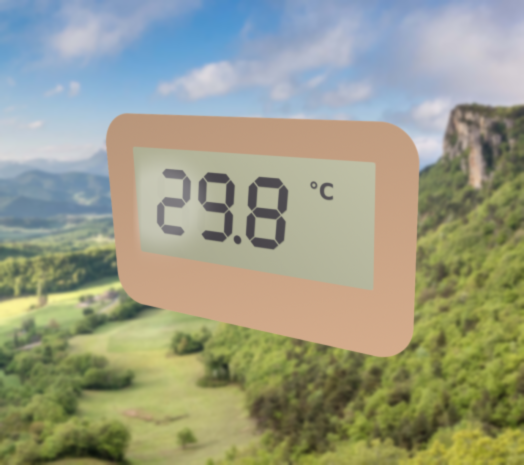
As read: **29.8** °C
